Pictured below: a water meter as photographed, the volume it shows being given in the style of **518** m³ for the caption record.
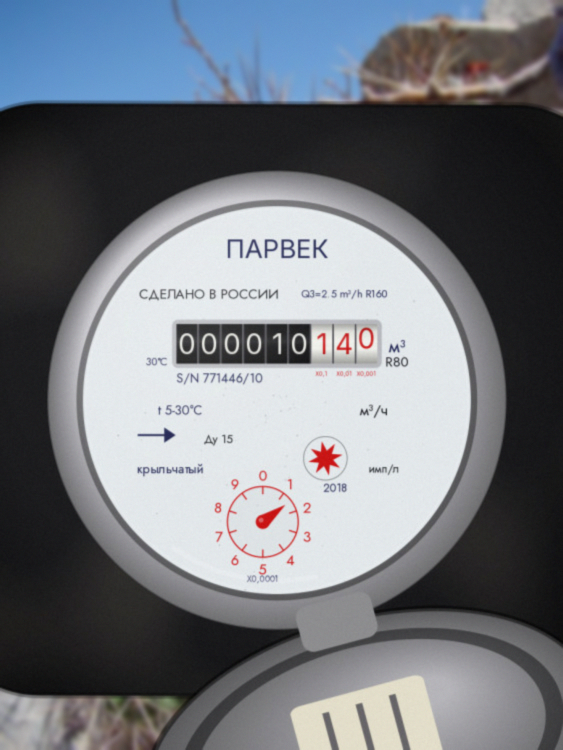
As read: **10.1401** m³
